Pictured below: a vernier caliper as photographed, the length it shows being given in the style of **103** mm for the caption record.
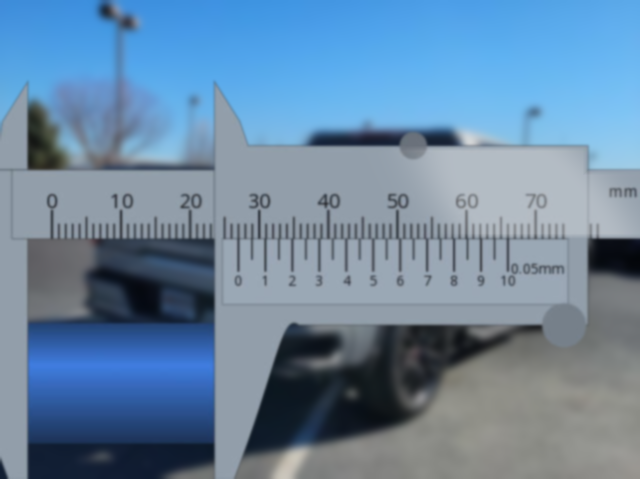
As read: **27.0** mm
